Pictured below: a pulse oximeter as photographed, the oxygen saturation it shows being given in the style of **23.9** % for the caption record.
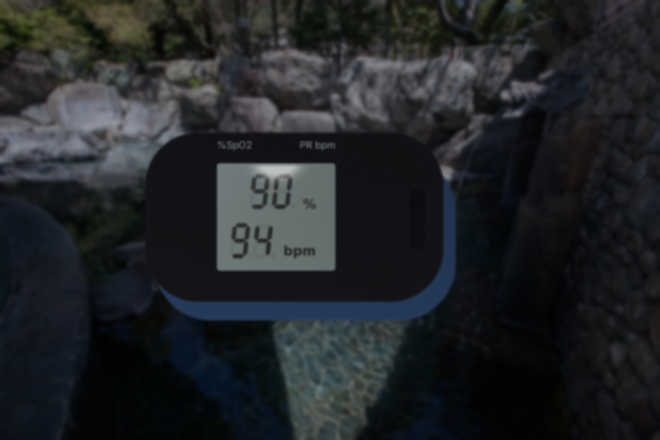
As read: **90** %
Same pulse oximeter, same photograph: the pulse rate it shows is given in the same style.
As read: **94** bpm
